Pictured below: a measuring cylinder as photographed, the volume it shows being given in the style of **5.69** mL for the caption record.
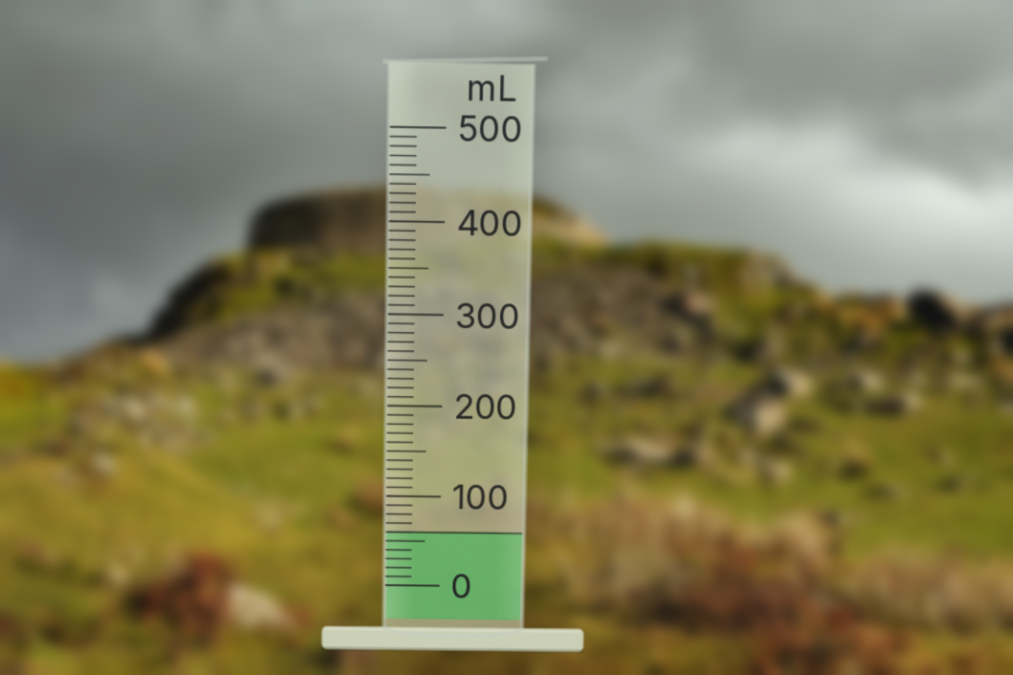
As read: **60** mL
